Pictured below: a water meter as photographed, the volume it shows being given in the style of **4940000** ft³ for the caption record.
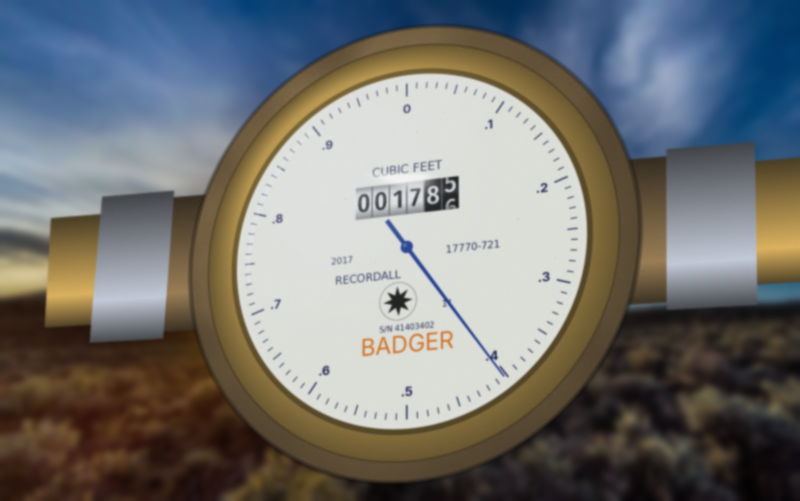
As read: **1785.40** ft³
